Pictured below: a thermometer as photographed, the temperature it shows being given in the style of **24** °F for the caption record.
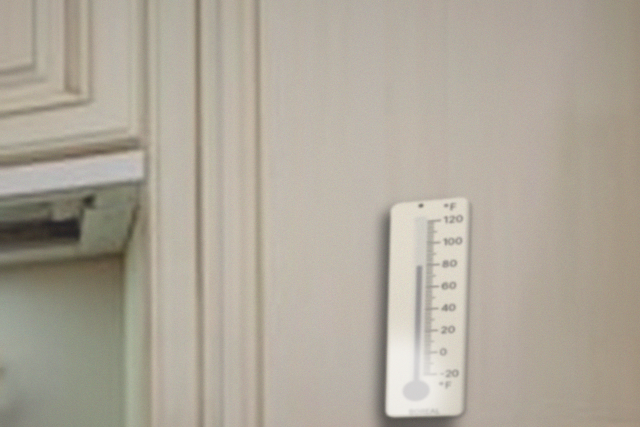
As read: **80** °F
